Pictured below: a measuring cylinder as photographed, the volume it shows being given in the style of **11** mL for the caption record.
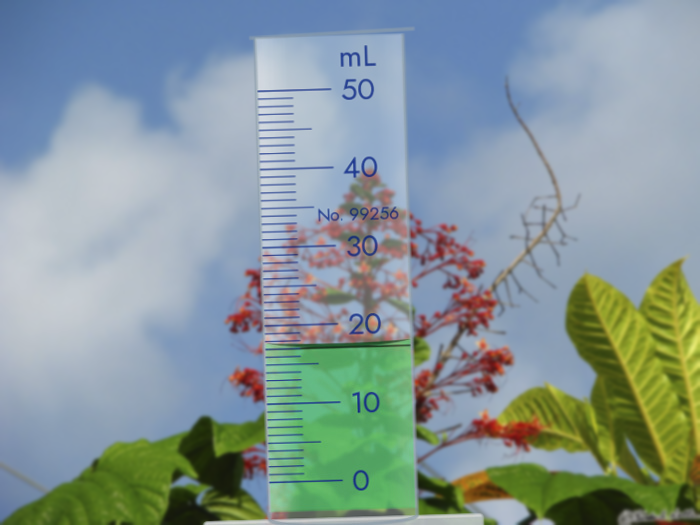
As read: **17** mL
